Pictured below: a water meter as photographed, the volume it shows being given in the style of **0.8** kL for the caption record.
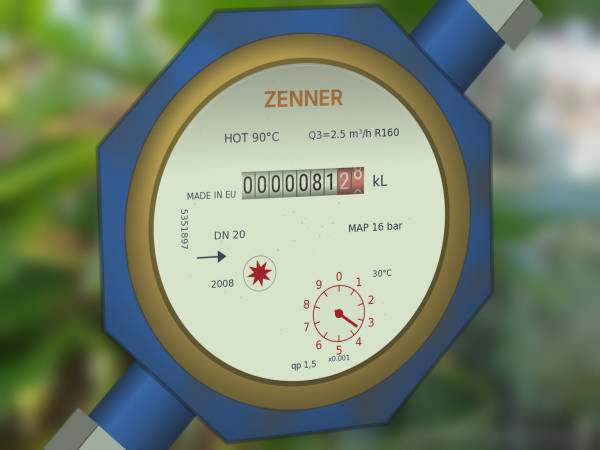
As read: **81.283** kL
